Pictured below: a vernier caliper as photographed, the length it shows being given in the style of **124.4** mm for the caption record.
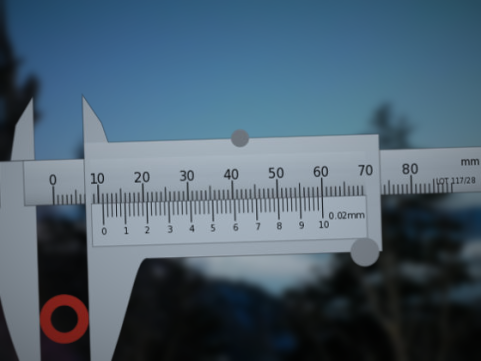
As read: **11.0** mm
